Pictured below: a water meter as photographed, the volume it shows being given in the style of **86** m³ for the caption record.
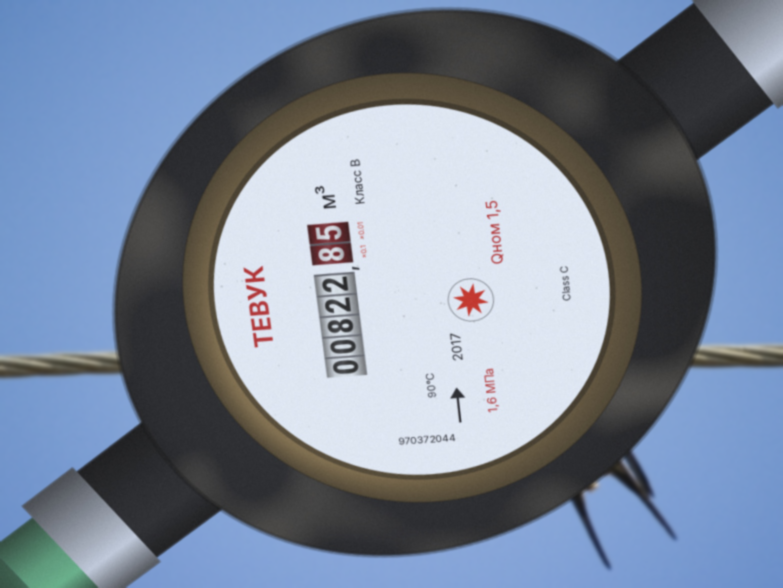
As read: **822.85** m³
